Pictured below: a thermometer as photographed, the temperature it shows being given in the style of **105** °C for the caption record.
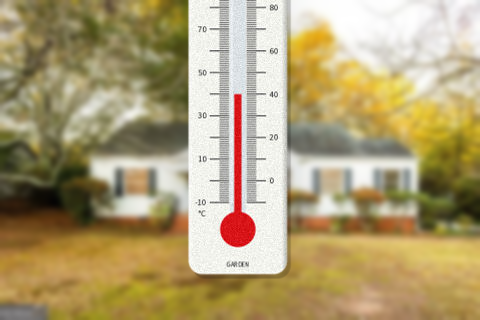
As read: **40** °C
